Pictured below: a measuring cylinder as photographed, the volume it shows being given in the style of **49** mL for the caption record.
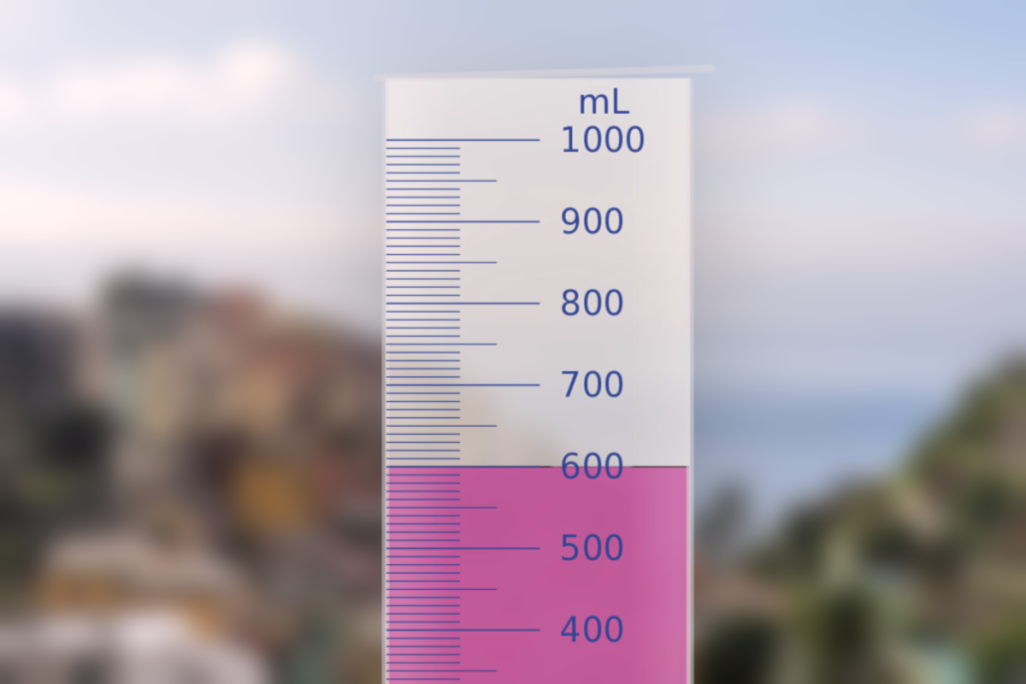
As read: **600** mL
